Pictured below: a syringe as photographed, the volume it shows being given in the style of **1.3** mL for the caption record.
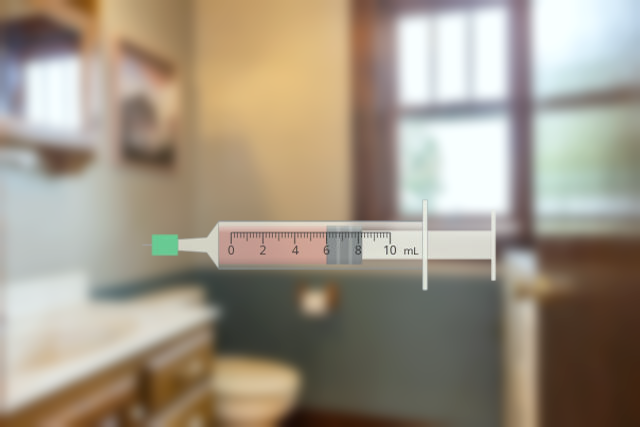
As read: **6** mL
